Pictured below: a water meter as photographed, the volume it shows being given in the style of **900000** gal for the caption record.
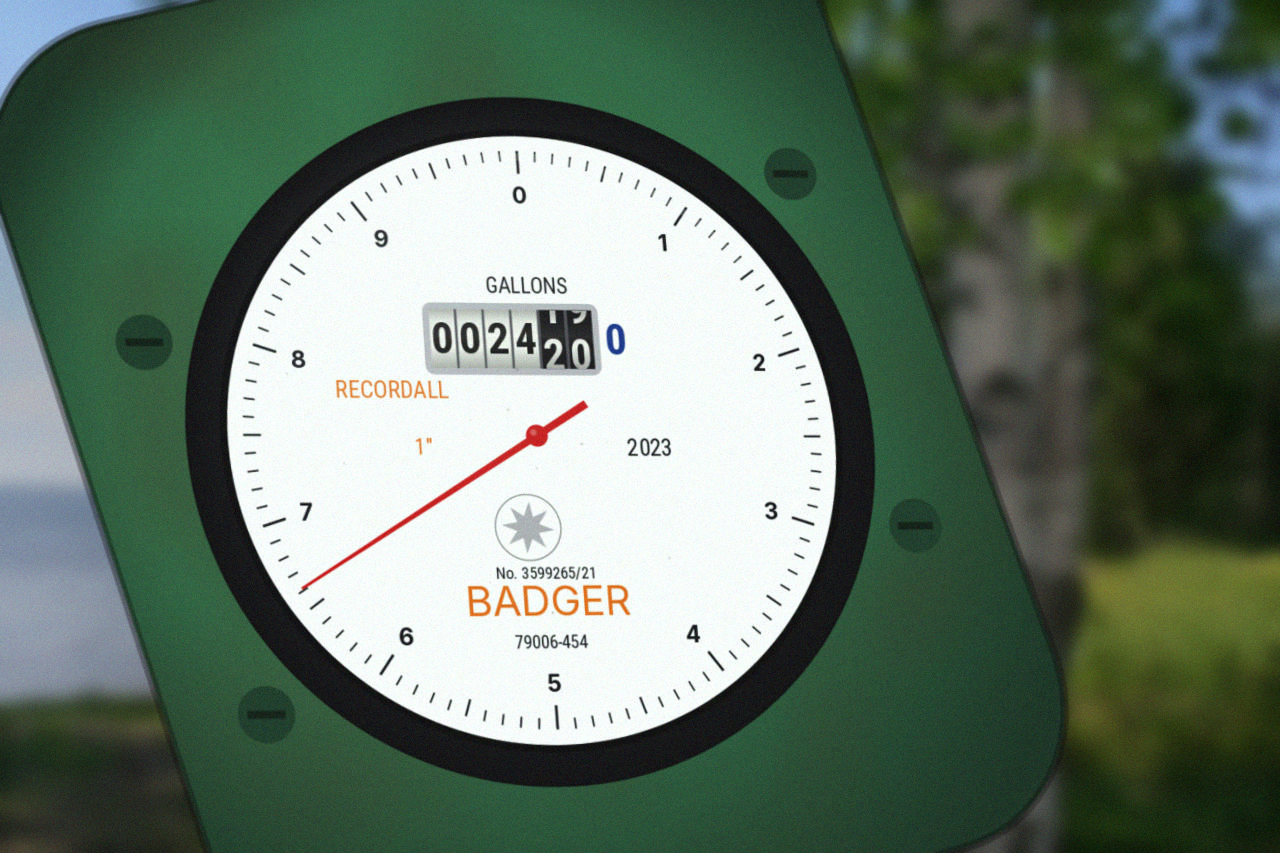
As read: **24196.6** gal
